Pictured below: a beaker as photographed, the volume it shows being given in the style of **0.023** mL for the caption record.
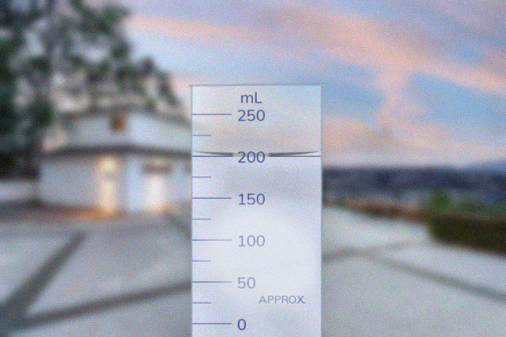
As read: **200** mL
